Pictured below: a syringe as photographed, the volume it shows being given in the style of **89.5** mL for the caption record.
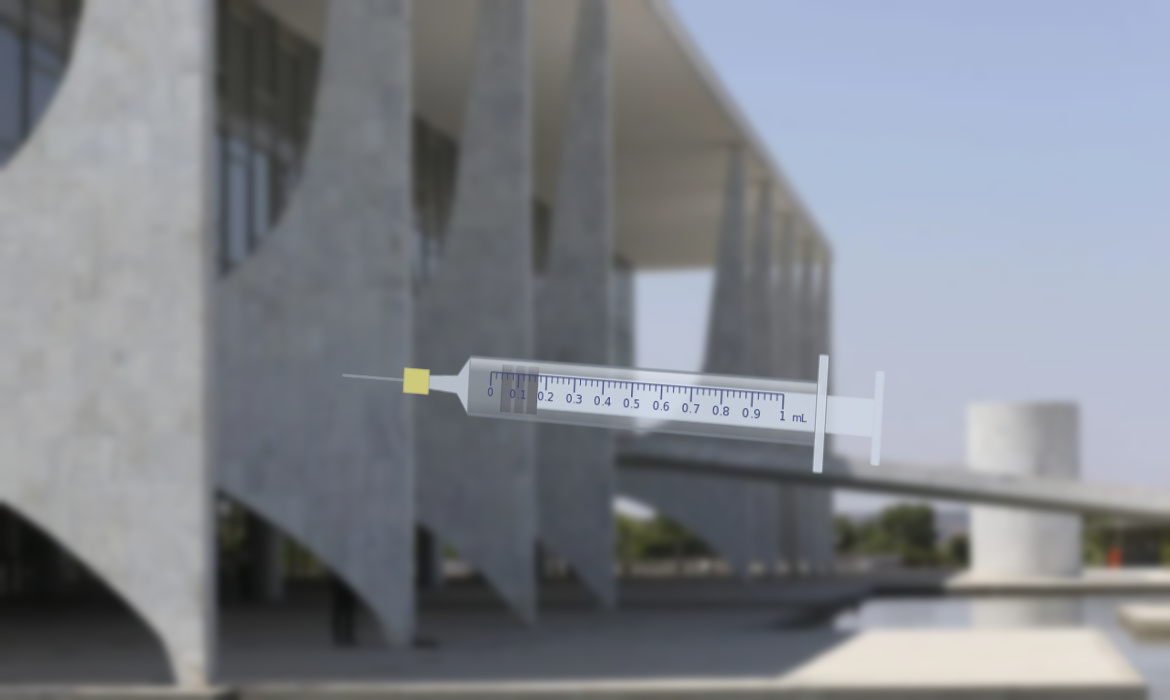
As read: **0.04** mL
